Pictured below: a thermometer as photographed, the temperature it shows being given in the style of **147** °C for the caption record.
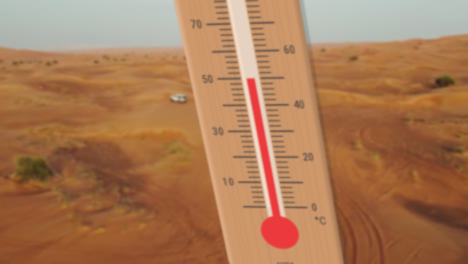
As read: **50** °C
